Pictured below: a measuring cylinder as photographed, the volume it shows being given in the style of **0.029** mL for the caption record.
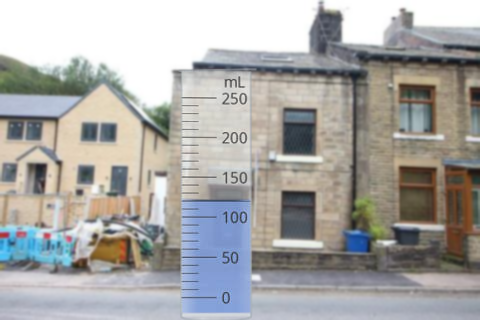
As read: **120** mL
